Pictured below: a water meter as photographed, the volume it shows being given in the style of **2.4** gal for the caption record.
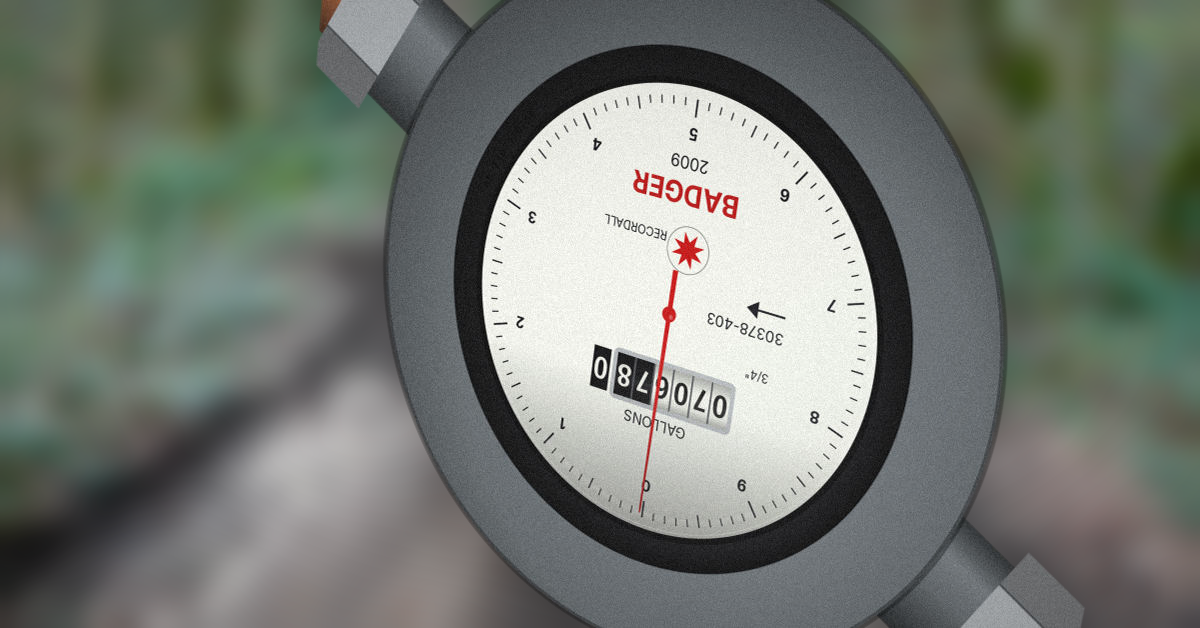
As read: **706780.0** gal
